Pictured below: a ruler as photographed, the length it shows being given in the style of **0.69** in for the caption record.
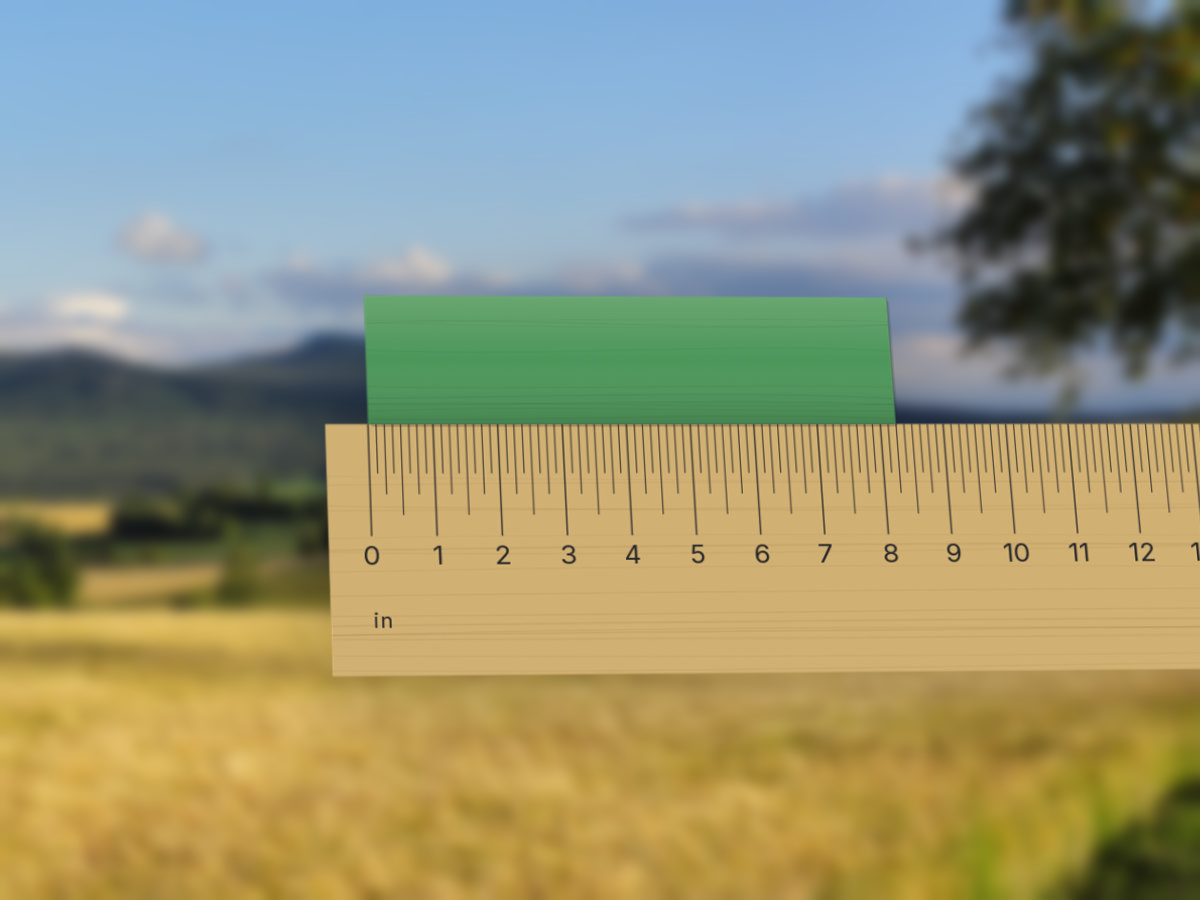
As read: **8.25** in
